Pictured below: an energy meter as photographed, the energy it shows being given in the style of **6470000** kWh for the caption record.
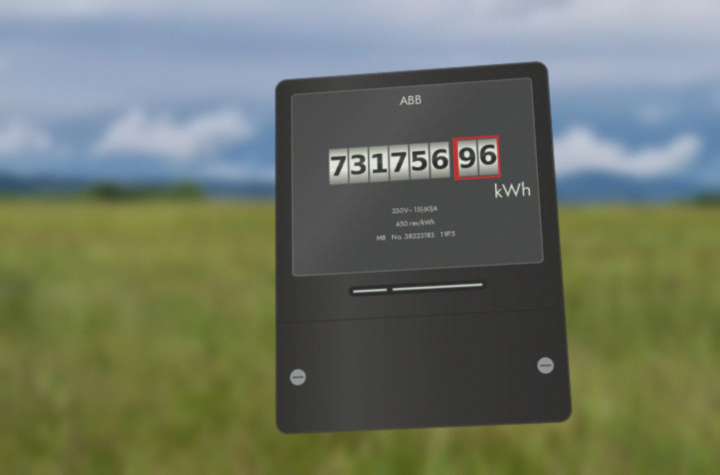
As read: **731756.96** kWh
